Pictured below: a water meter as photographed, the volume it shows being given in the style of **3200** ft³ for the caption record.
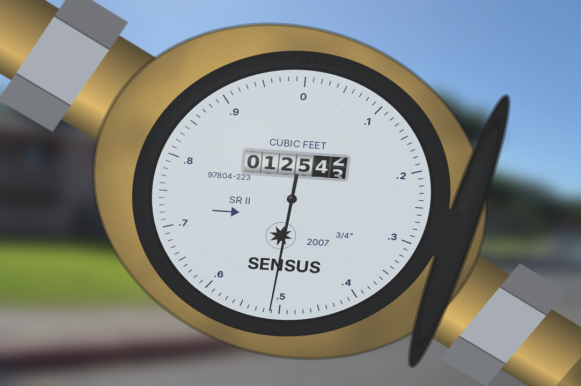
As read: **12542.51** ft³
